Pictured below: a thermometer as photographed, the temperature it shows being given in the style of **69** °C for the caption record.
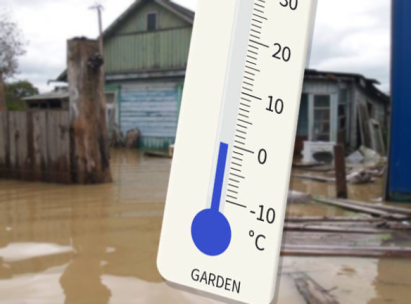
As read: **0** °C
